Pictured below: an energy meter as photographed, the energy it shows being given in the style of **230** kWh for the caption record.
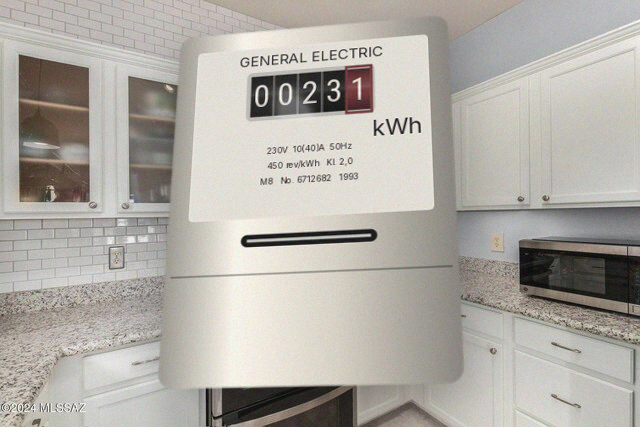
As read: **23.1** kWh
